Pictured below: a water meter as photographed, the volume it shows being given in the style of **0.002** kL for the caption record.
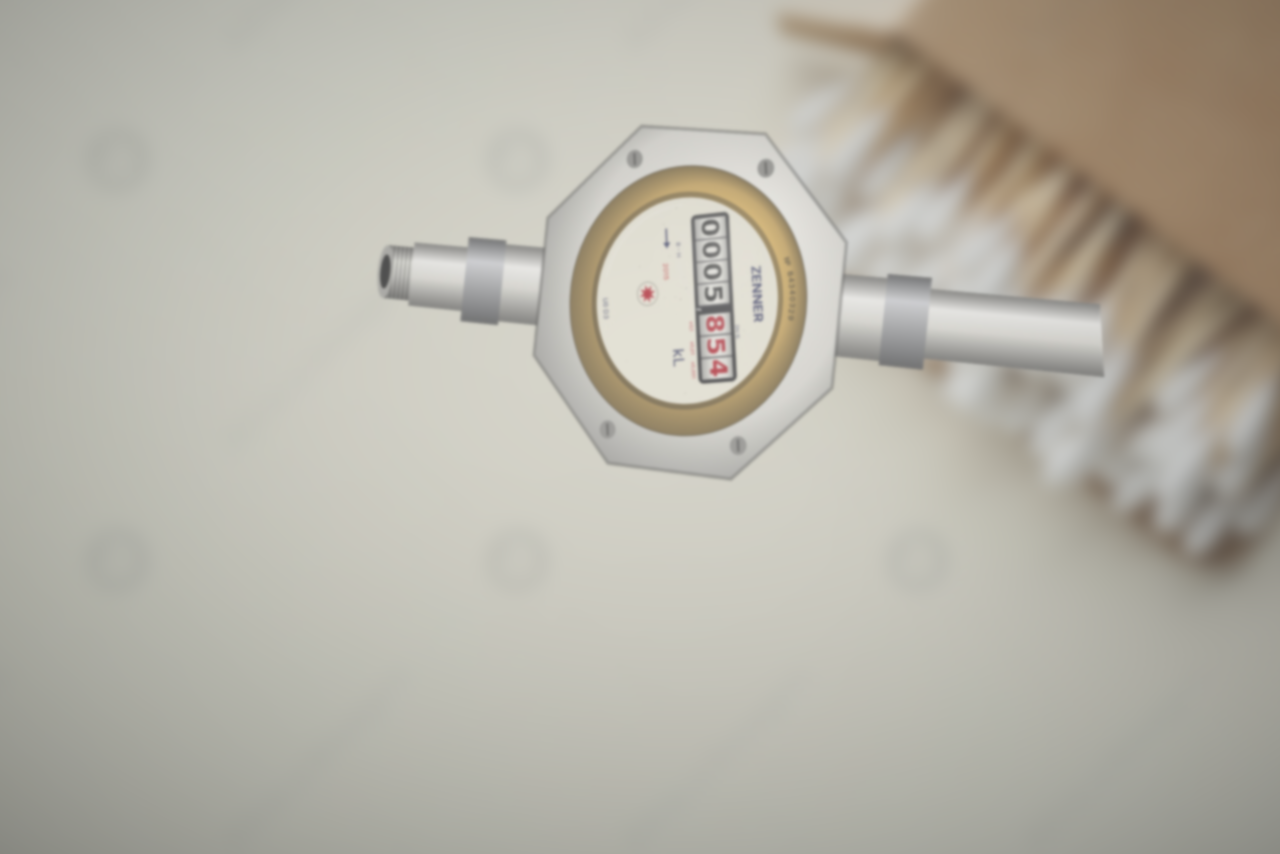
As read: **5.854** kL
